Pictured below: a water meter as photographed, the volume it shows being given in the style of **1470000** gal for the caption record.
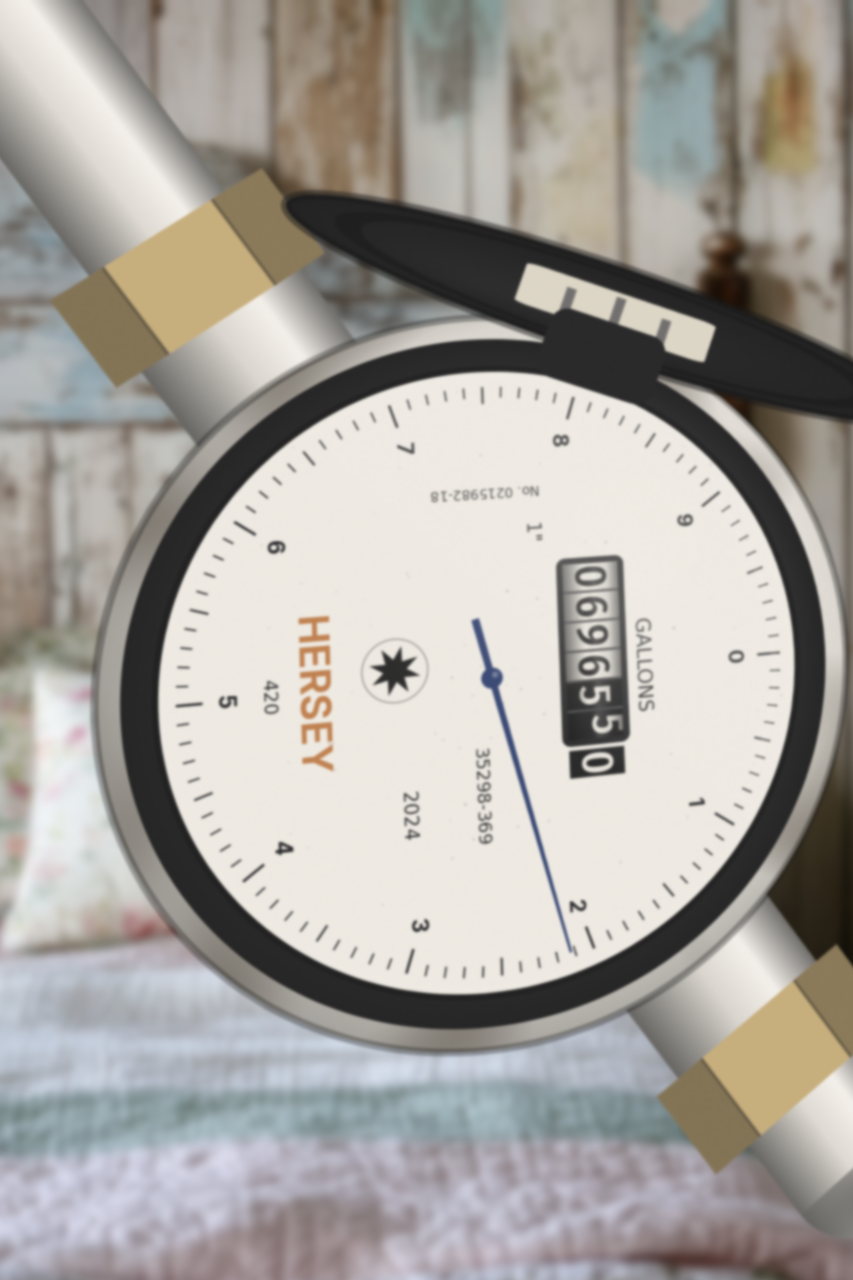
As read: **696552.1** gal
